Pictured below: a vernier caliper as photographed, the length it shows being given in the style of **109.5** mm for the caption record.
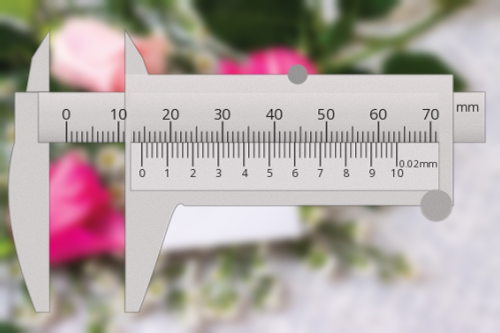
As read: **14.5** mm
